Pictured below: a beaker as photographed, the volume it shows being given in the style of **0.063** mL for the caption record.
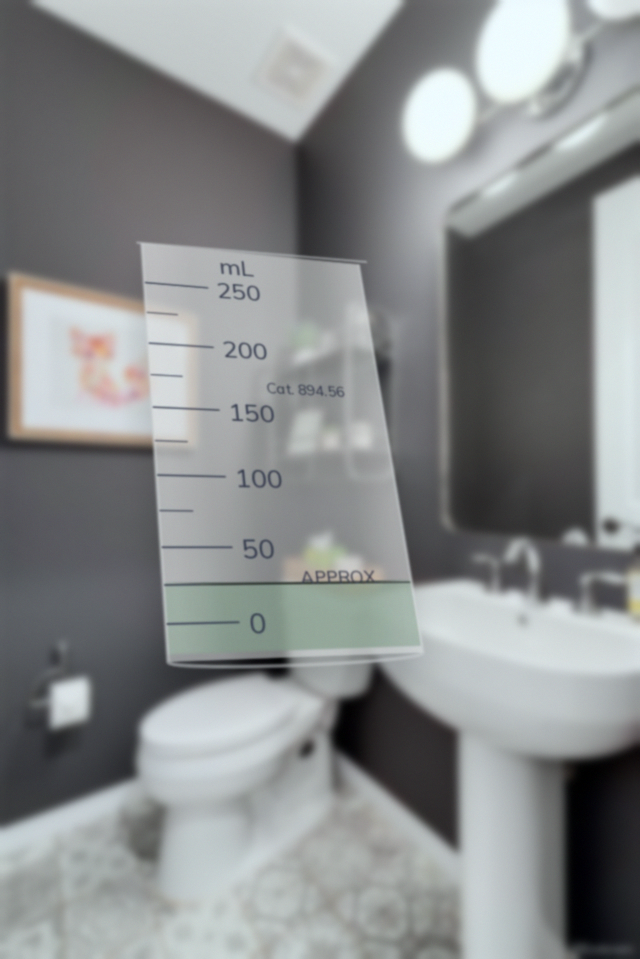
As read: **25** mL
